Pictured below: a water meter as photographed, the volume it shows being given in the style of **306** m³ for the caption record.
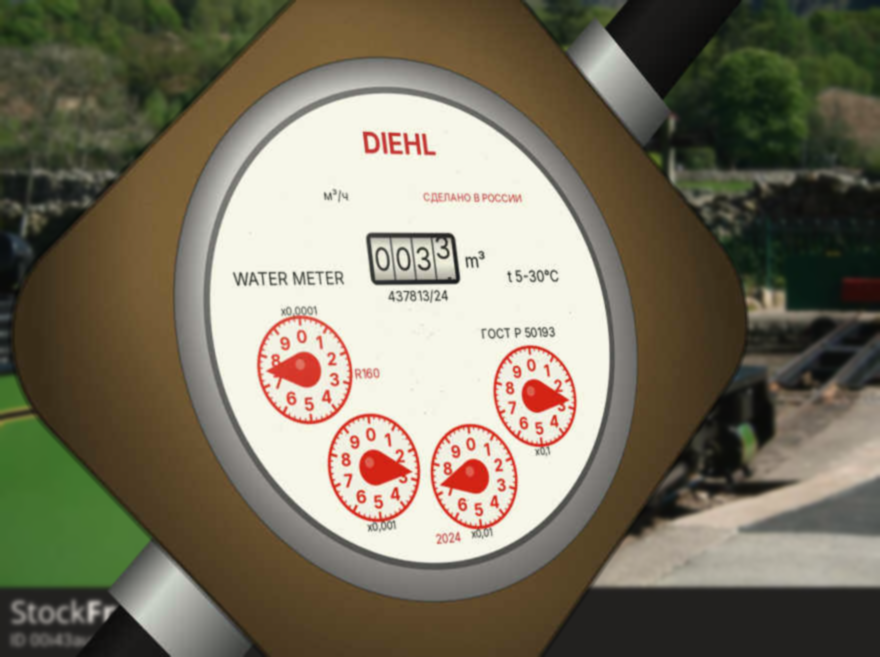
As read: **33.2727** m³
